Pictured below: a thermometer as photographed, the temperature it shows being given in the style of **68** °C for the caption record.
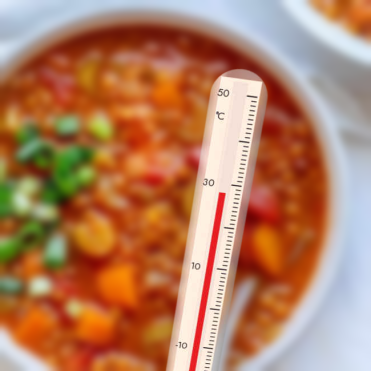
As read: **28** °C
